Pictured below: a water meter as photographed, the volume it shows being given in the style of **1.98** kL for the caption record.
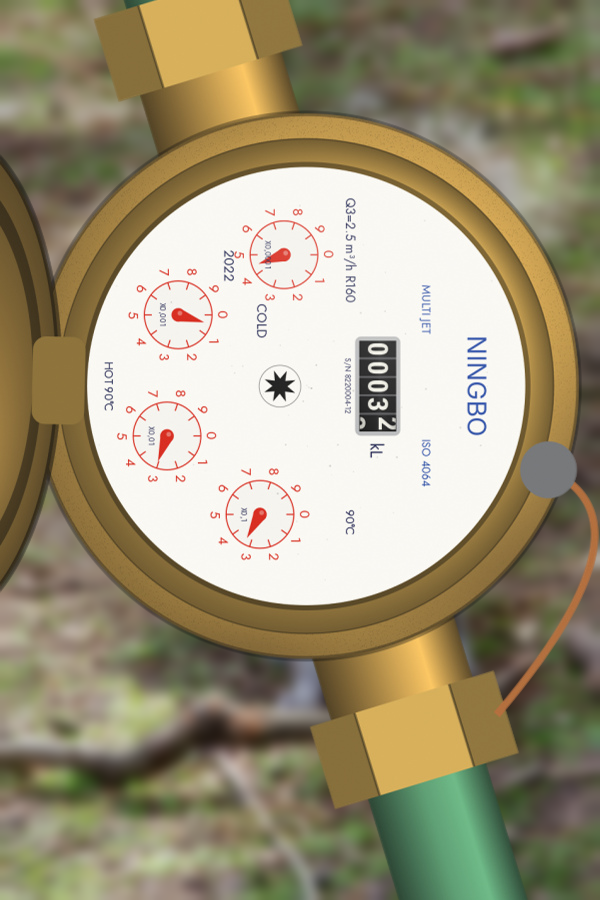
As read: **32.3304** kL
